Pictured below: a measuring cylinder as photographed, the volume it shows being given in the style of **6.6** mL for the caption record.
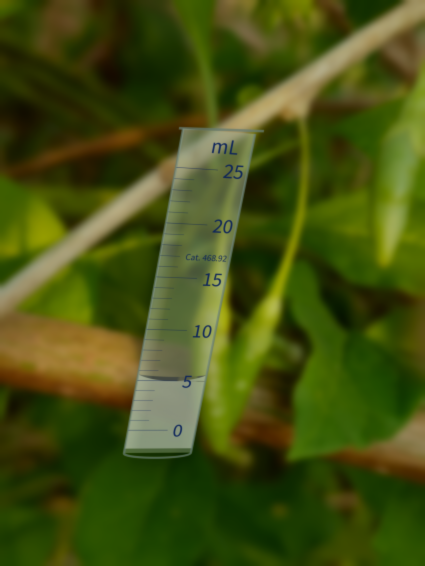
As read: **5** mL
